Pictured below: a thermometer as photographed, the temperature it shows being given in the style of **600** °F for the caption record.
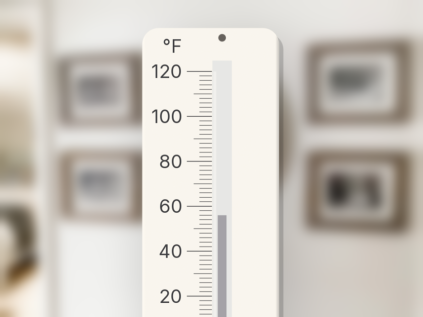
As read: **56** °F
